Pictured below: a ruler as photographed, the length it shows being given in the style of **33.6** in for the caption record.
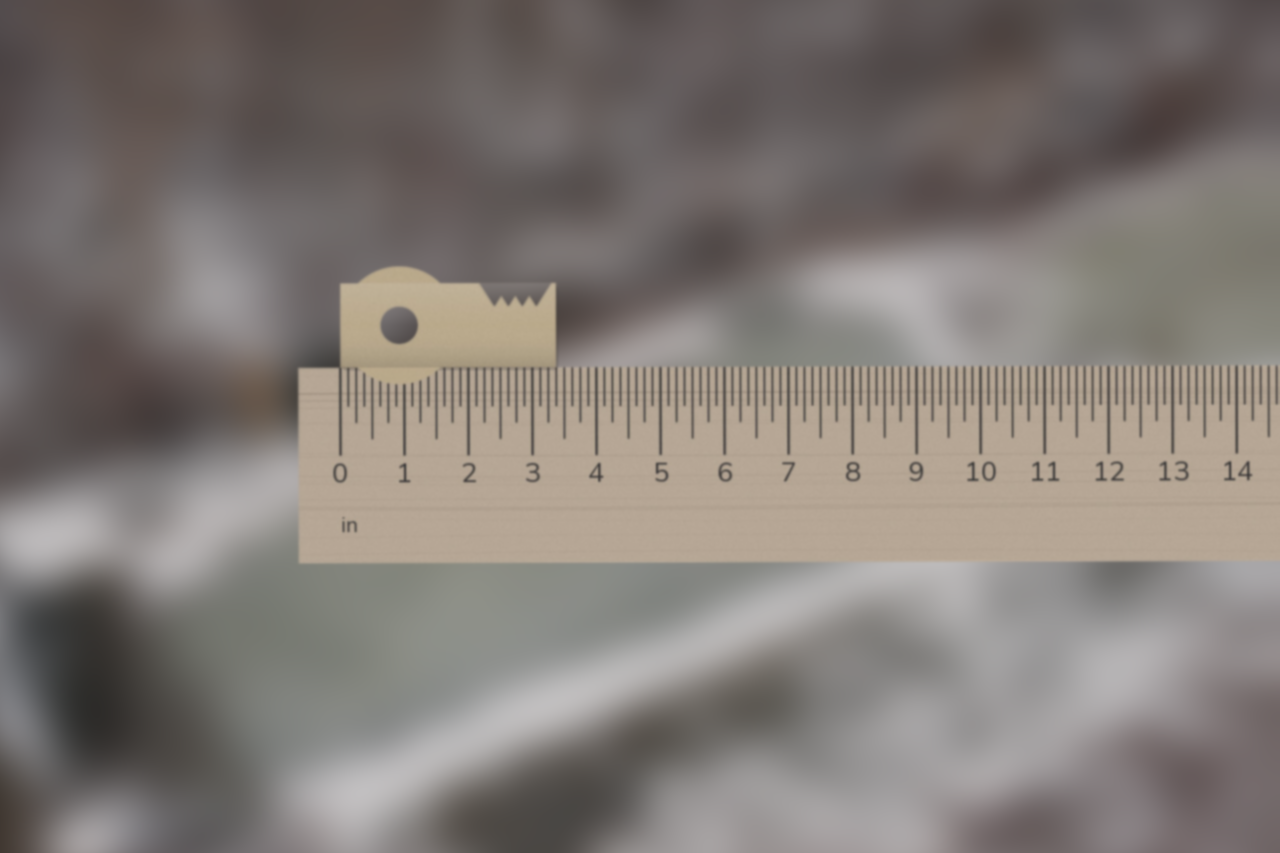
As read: **3.375** in
